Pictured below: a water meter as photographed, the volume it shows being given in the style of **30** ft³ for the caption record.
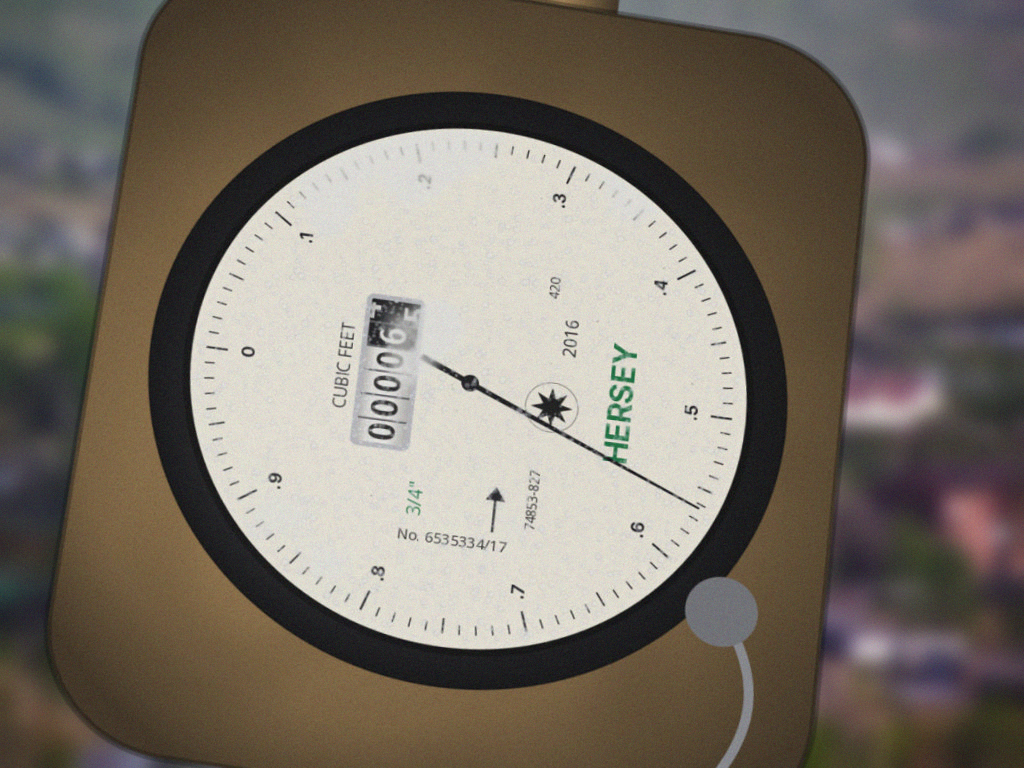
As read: **64.56** ft³
